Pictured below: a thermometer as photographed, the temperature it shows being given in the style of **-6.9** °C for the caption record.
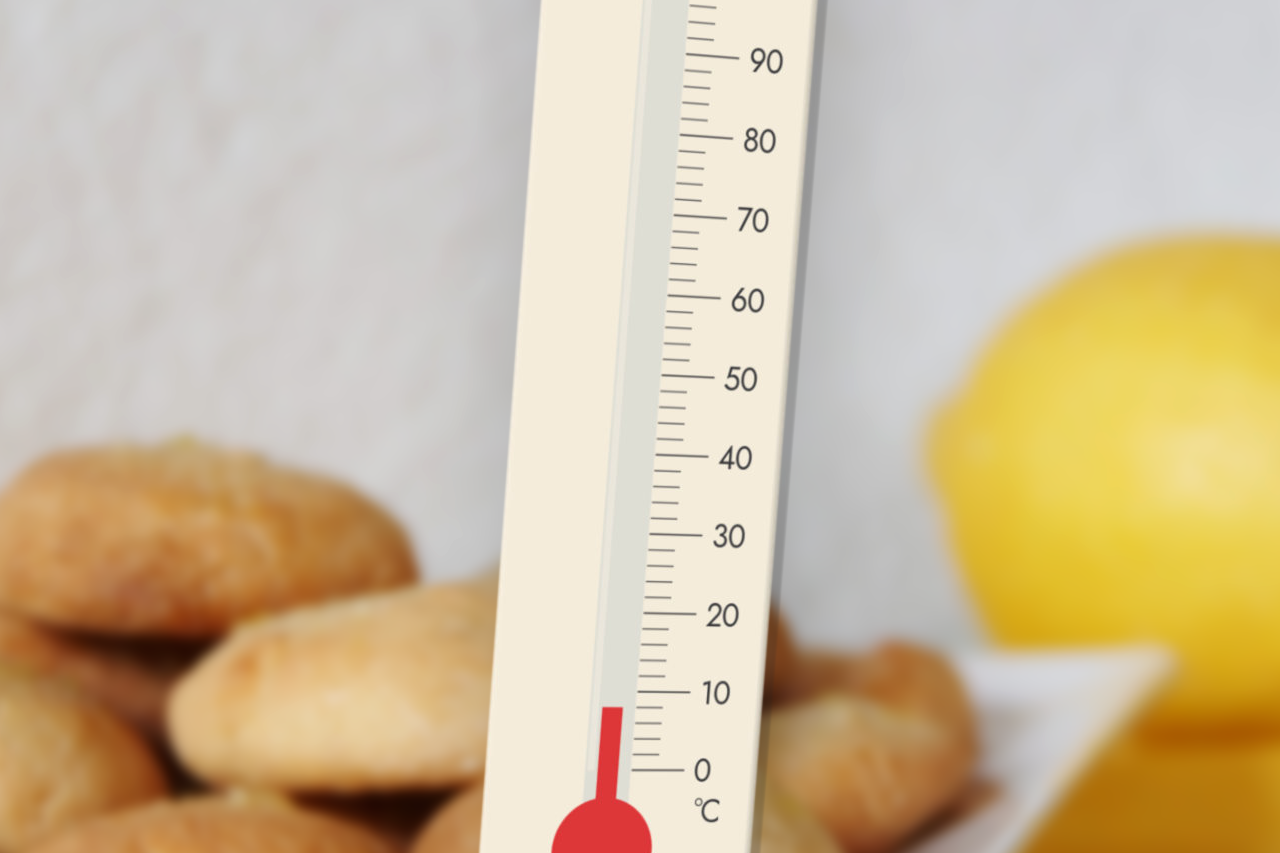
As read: **8** °C
